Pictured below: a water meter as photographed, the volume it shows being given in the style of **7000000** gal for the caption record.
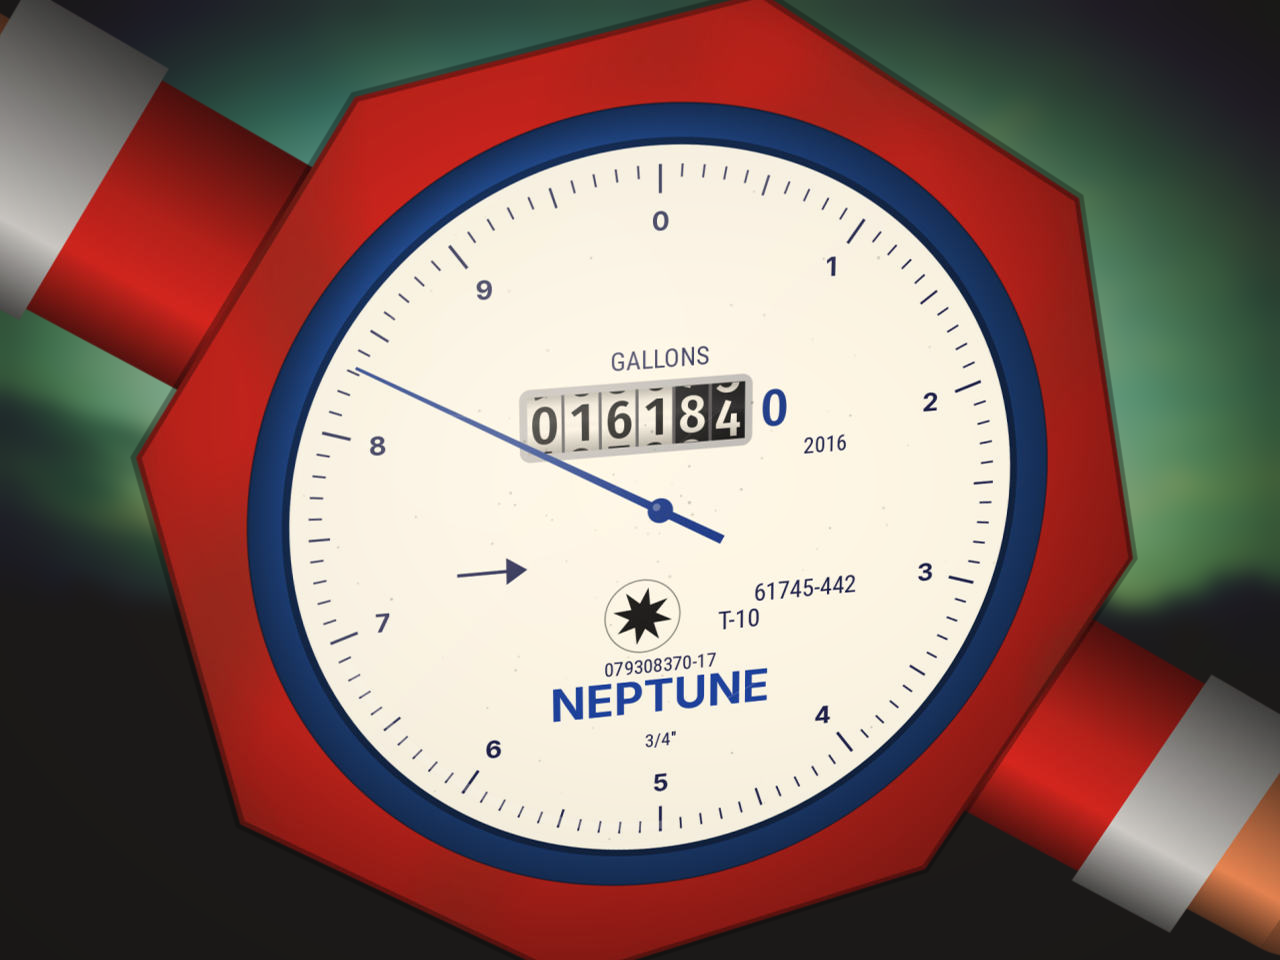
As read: **161838.3** gal
